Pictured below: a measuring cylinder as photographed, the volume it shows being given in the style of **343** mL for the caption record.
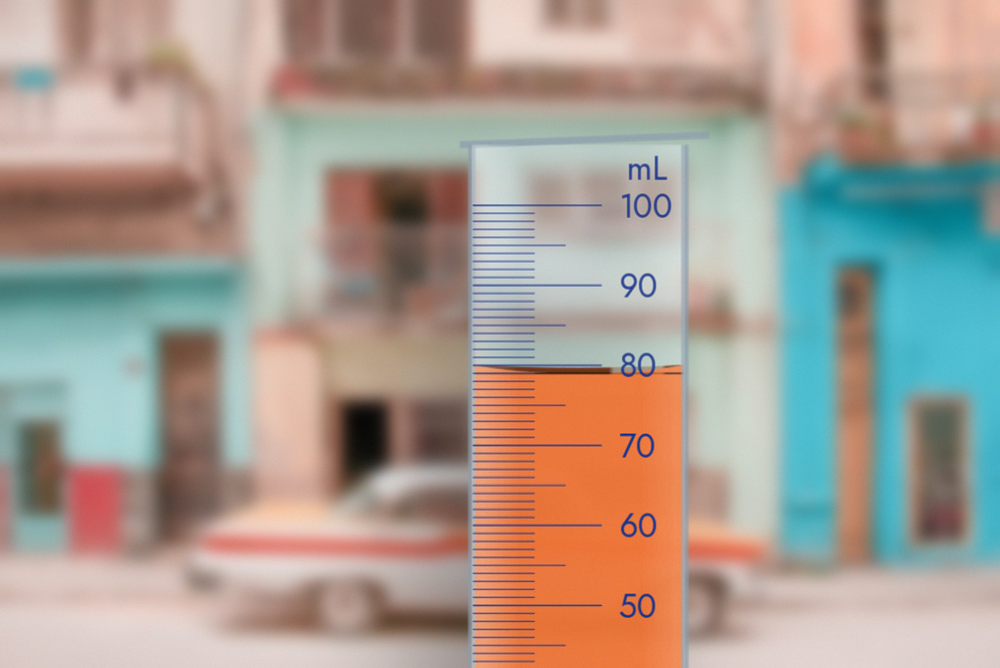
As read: **79** mL
